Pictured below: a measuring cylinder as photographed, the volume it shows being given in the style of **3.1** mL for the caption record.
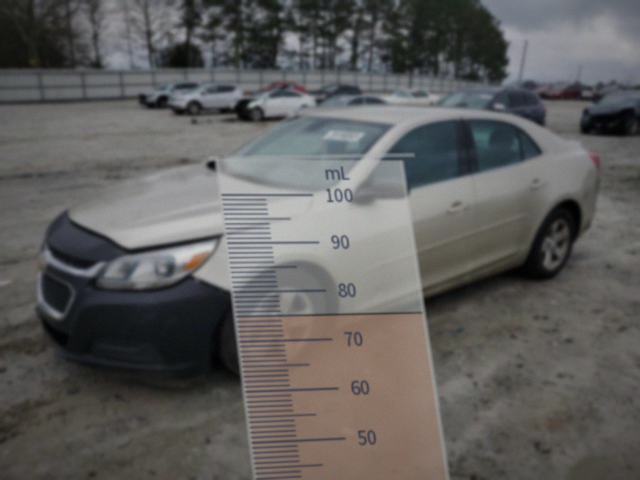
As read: **75** mL
